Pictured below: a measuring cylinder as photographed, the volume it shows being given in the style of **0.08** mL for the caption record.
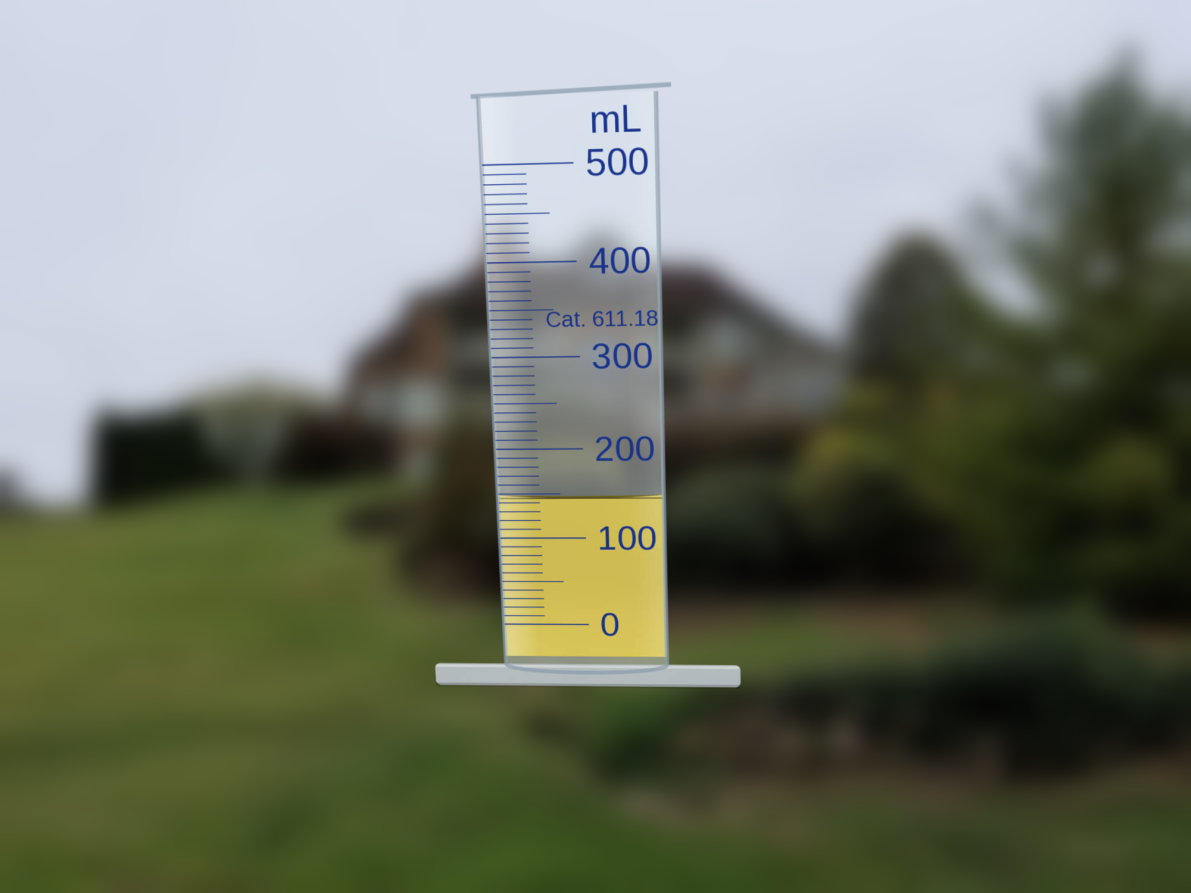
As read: **145** mL
